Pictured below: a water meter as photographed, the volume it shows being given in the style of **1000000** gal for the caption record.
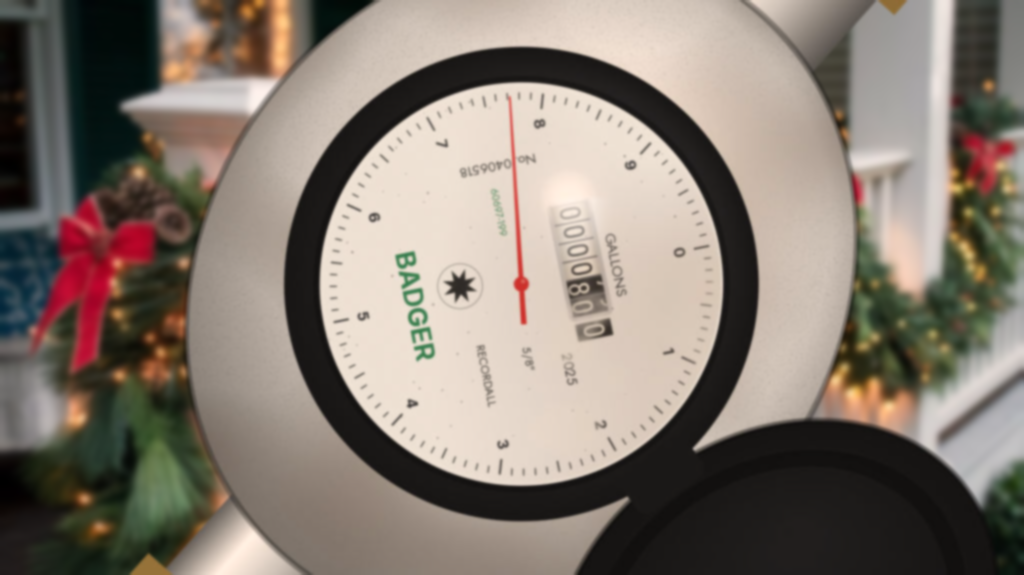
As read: **797.7** gal
